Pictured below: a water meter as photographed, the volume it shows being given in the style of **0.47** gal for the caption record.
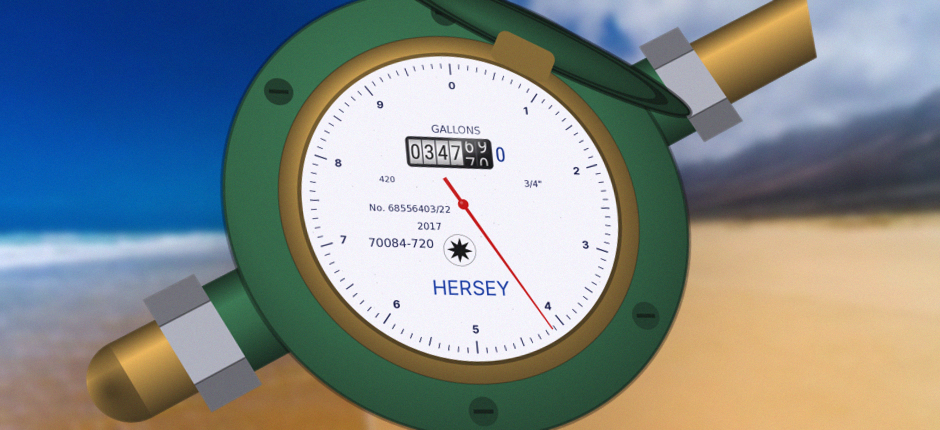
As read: **347694.1** gal
